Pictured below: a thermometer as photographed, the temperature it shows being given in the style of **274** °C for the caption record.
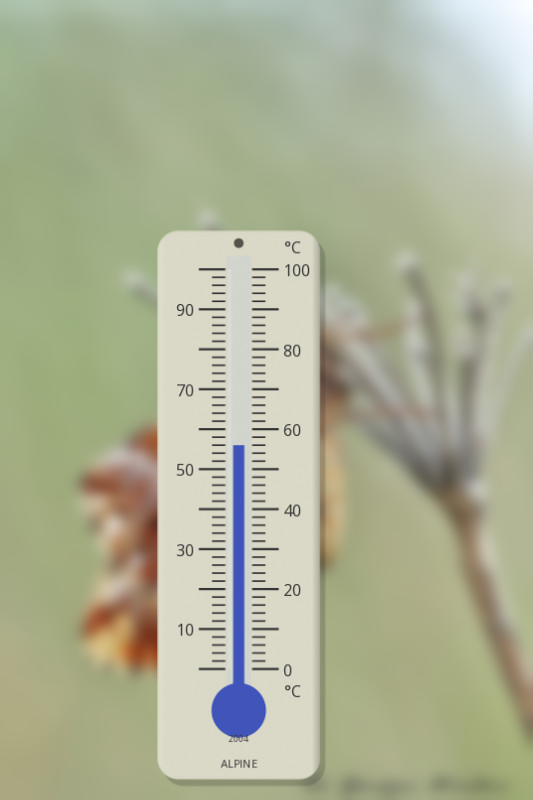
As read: **56** °C
